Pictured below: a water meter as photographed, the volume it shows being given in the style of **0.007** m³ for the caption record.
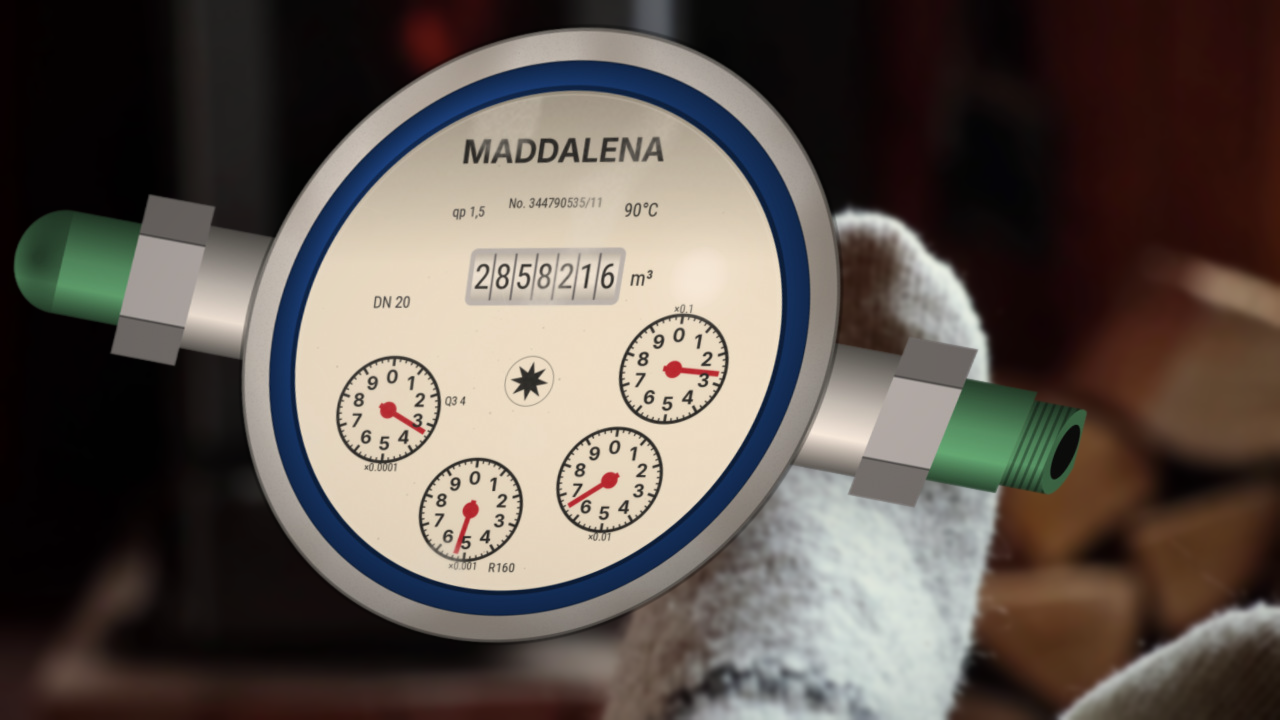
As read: **2858216.2653** m³
